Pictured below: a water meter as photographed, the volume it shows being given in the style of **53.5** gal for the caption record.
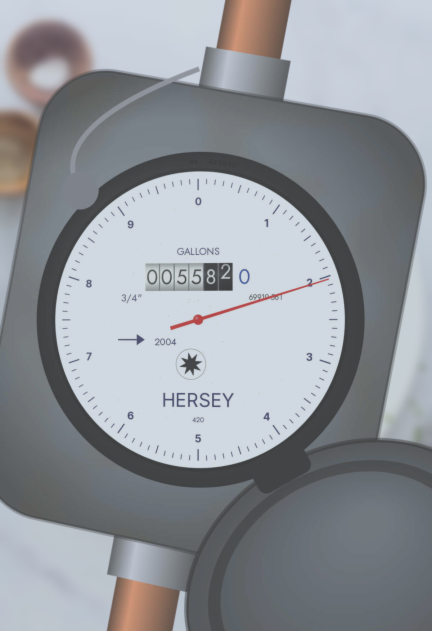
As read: **55822.0** gal
